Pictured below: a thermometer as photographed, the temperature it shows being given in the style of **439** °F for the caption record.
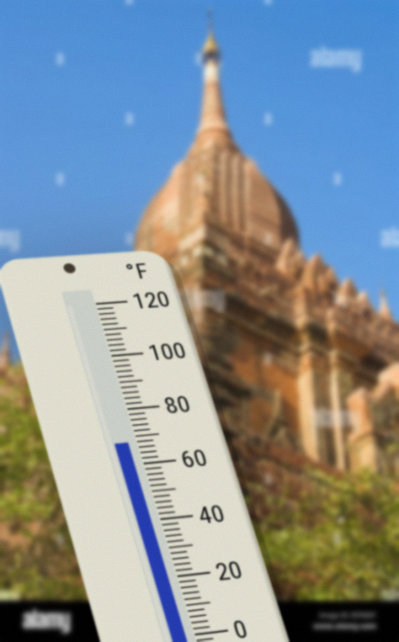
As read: **68** °F
